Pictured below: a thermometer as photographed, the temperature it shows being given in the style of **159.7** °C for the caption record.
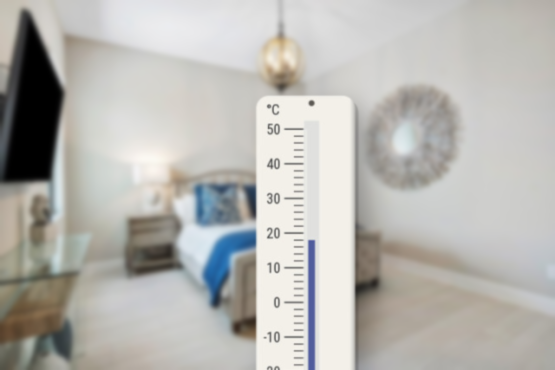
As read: **18** °C
